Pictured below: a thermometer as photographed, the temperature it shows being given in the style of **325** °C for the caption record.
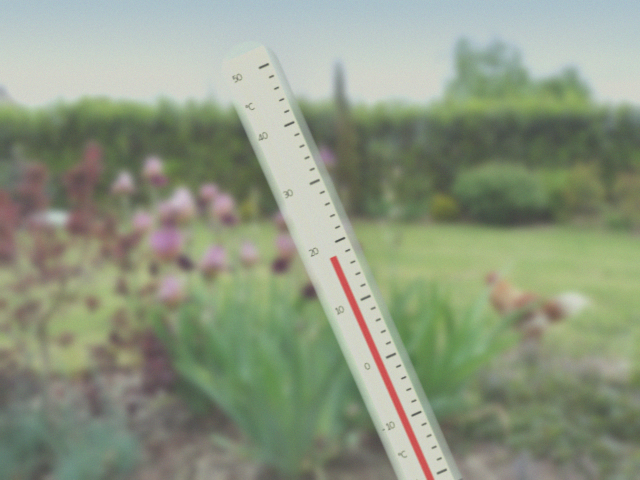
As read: **18** °C
